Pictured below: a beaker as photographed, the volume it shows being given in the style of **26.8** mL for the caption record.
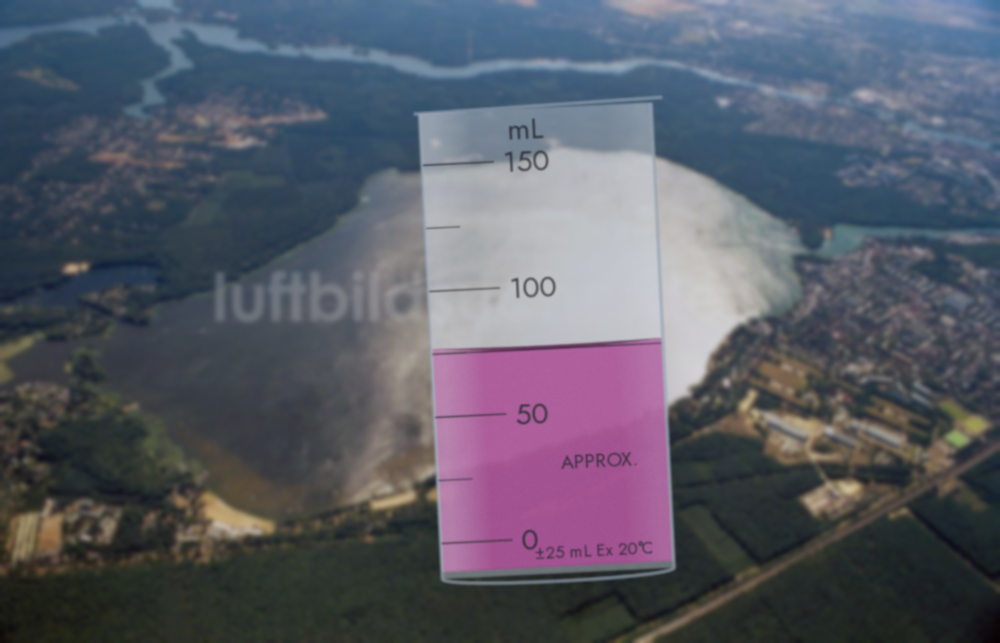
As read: **75** mL
